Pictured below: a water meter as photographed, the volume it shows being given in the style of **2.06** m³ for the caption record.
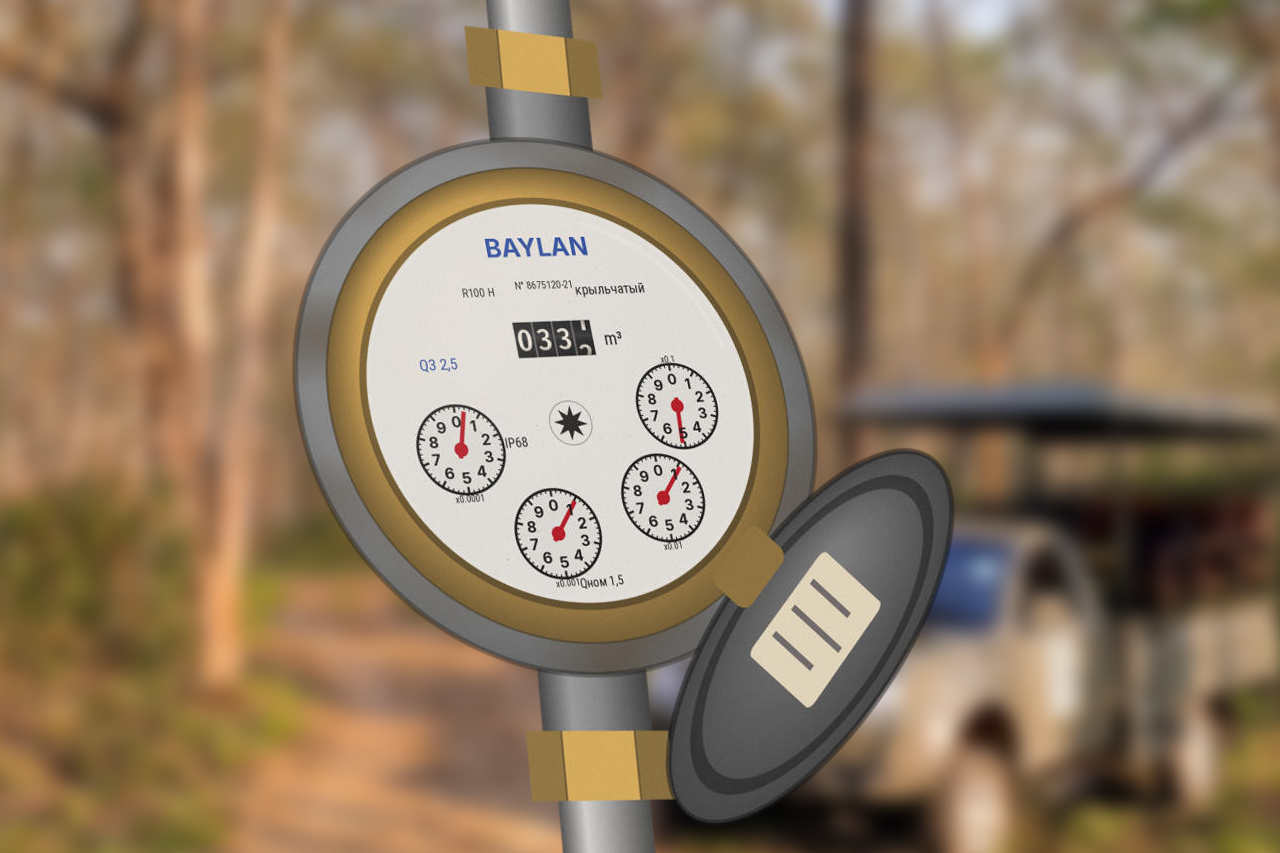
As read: **331.5110** m³
